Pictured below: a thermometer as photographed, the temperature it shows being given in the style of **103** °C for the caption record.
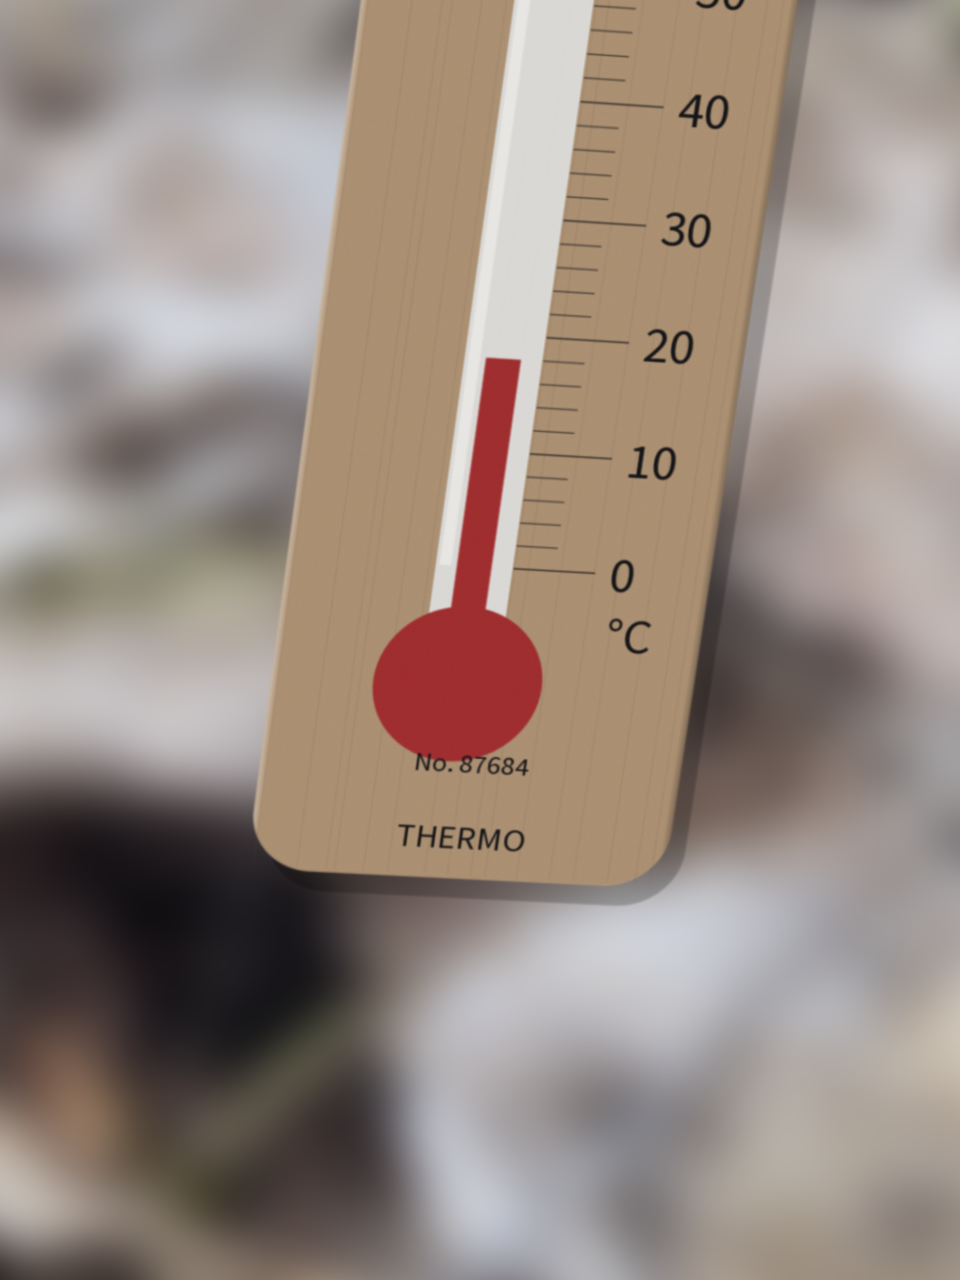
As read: **18** °C
